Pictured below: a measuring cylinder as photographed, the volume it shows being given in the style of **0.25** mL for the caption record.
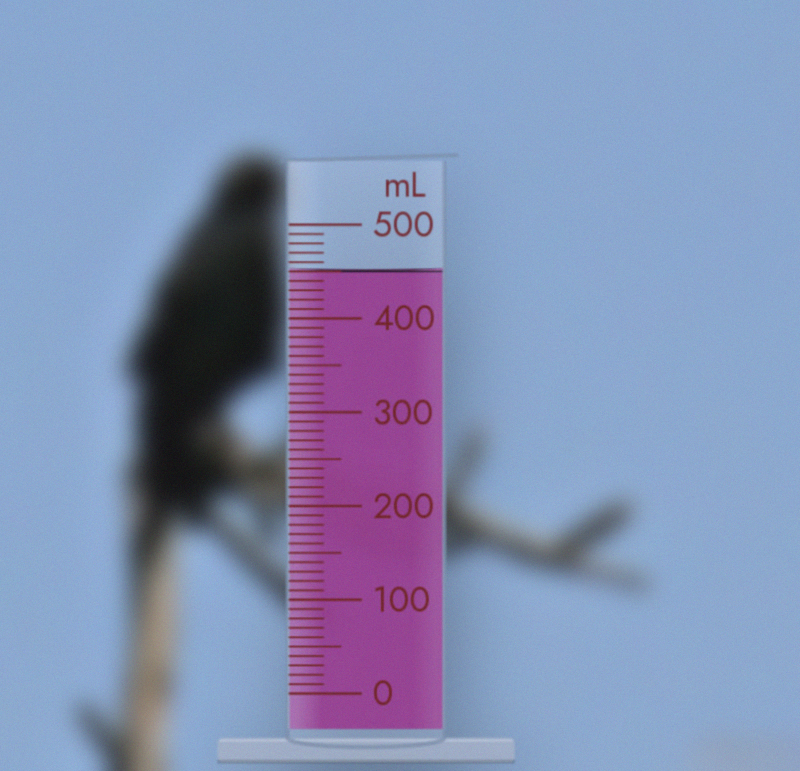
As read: **450** mL
